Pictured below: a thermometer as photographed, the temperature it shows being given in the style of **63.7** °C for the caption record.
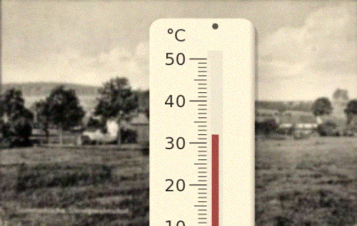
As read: **32** °C
